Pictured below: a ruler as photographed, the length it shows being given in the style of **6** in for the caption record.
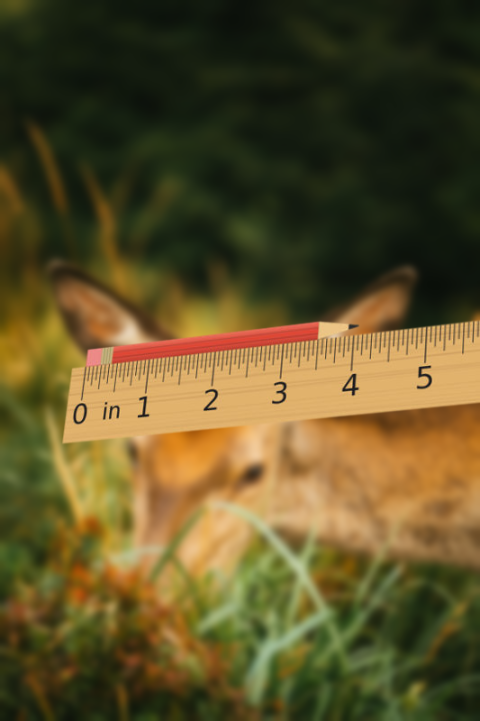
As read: **4.0625** in
